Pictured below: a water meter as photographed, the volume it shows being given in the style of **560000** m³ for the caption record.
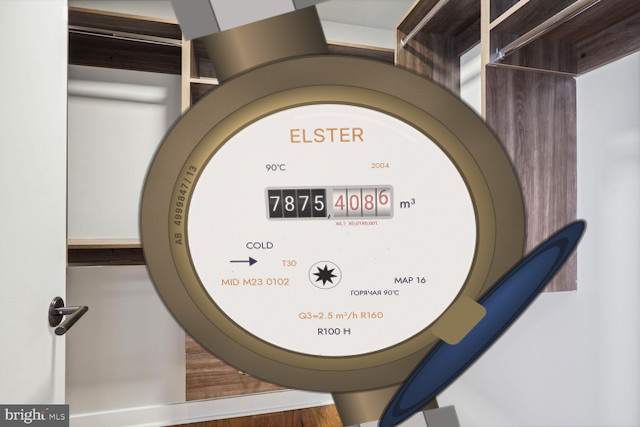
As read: **7875.4086** m³
